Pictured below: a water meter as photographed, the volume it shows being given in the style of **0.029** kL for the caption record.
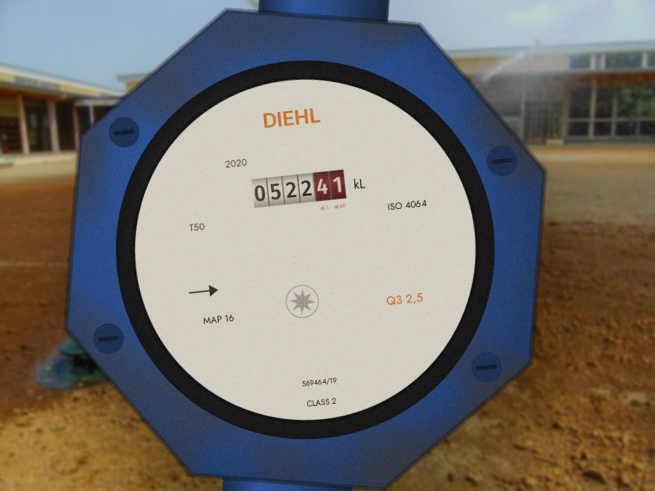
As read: **522.41** kL
